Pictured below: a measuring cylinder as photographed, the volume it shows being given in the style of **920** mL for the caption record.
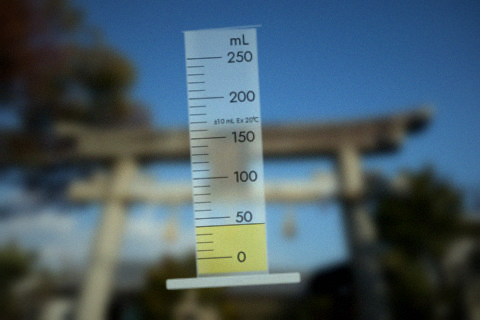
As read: **40** mL
